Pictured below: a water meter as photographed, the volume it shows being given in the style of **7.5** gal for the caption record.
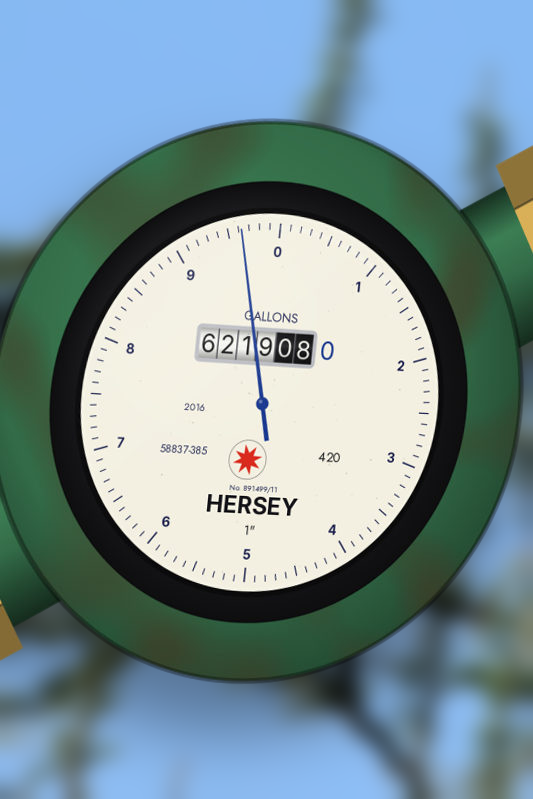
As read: **6219079.6** gal
